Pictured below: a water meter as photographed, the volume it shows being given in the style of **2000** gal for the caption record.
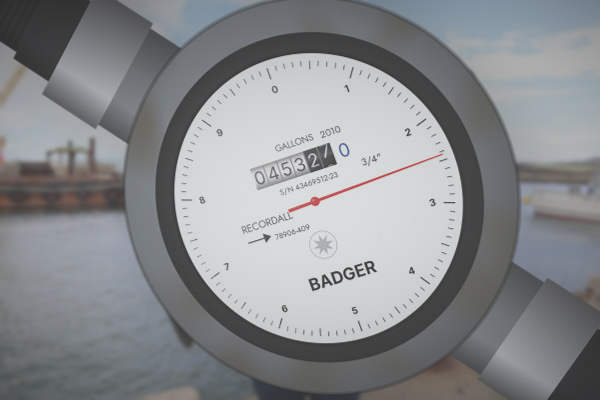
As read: **453272.4** gal
